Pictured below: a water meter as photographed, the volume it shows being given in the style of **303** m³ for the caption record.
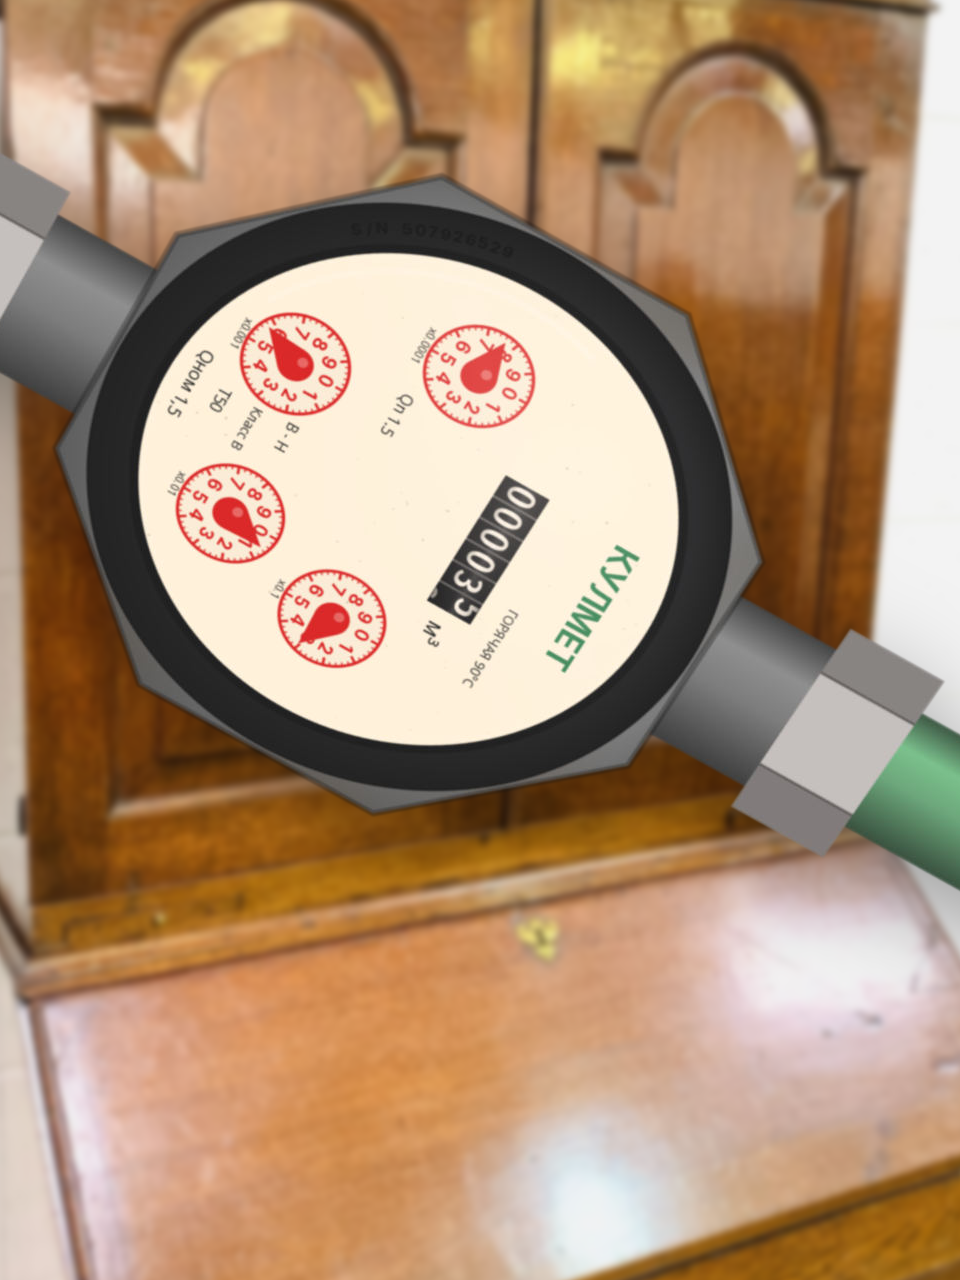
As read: **35.3057** m³
